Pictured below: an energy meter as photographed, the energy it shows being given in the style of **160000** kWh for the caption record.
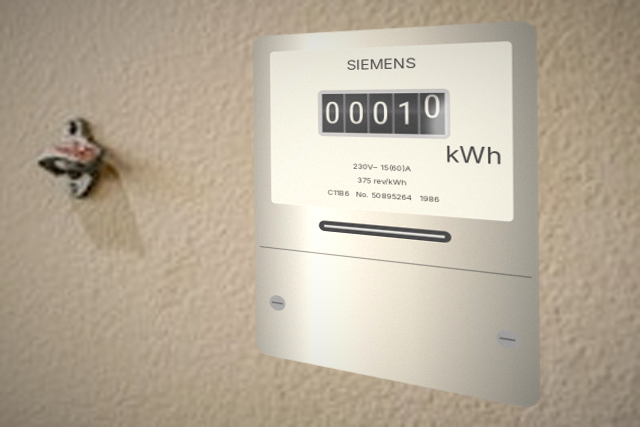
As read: **10** kWh
